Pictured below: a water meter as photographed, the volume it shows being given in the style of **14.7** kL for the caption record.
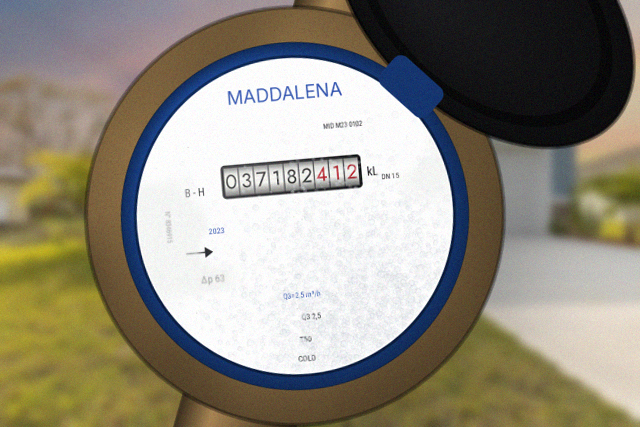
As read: **37182.412** kL
